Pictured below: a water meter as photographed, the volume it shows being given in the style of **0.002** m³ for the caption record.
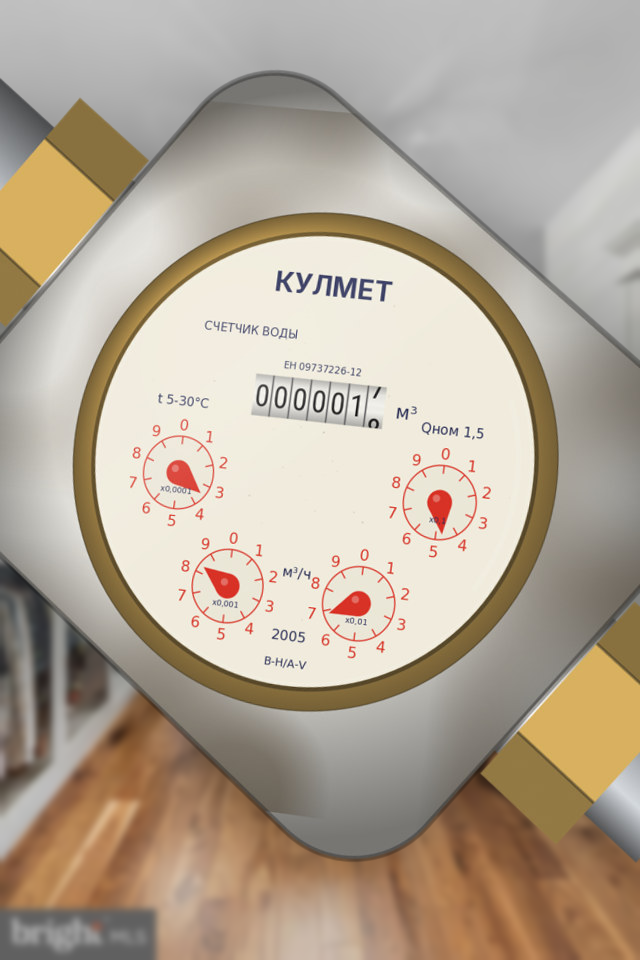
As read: **17.4683** m³
